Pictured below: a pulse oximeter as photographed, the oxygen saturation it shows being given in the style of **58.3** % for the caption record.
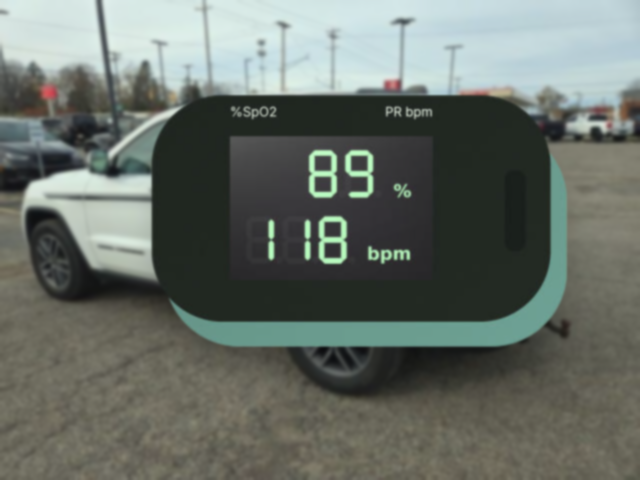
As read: **89** %
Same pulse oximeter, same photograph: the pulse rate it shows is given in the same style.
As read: **118** bpm
